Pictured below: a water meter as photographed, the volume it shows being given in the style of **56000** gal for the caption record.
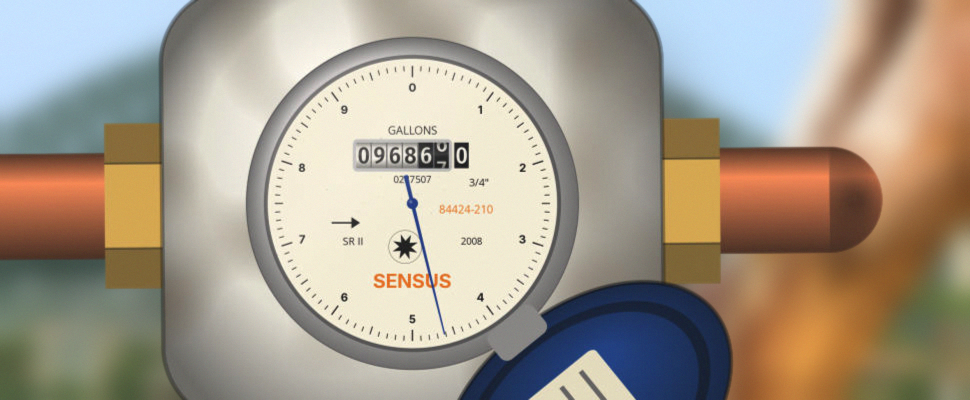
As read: **968664.6** gal
